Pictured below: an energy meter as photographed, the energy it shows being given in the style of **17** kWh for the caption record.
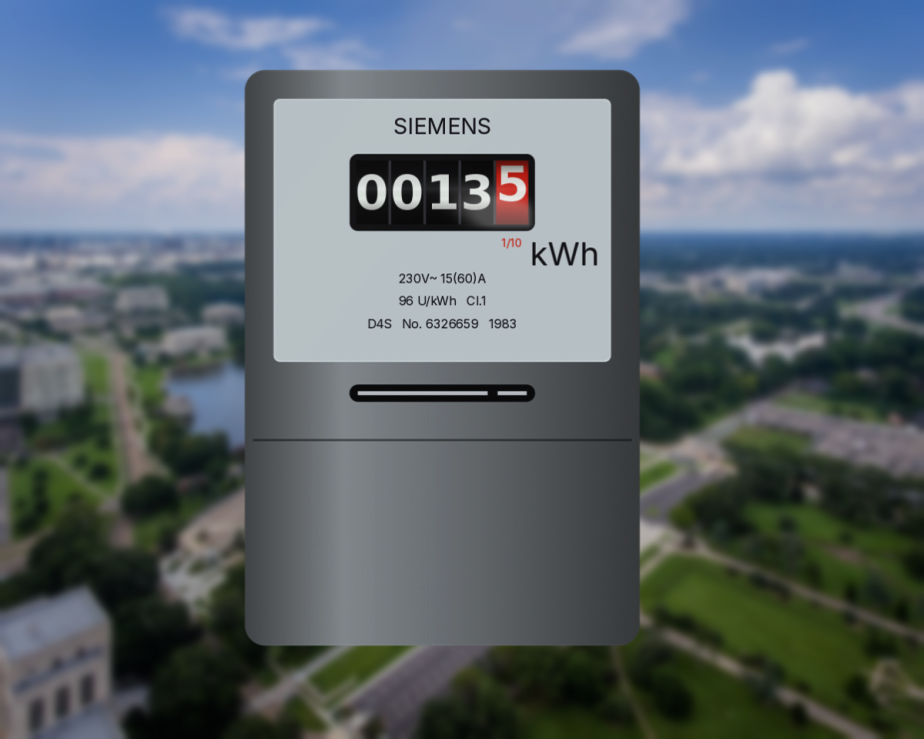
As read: **13.5** kWh
